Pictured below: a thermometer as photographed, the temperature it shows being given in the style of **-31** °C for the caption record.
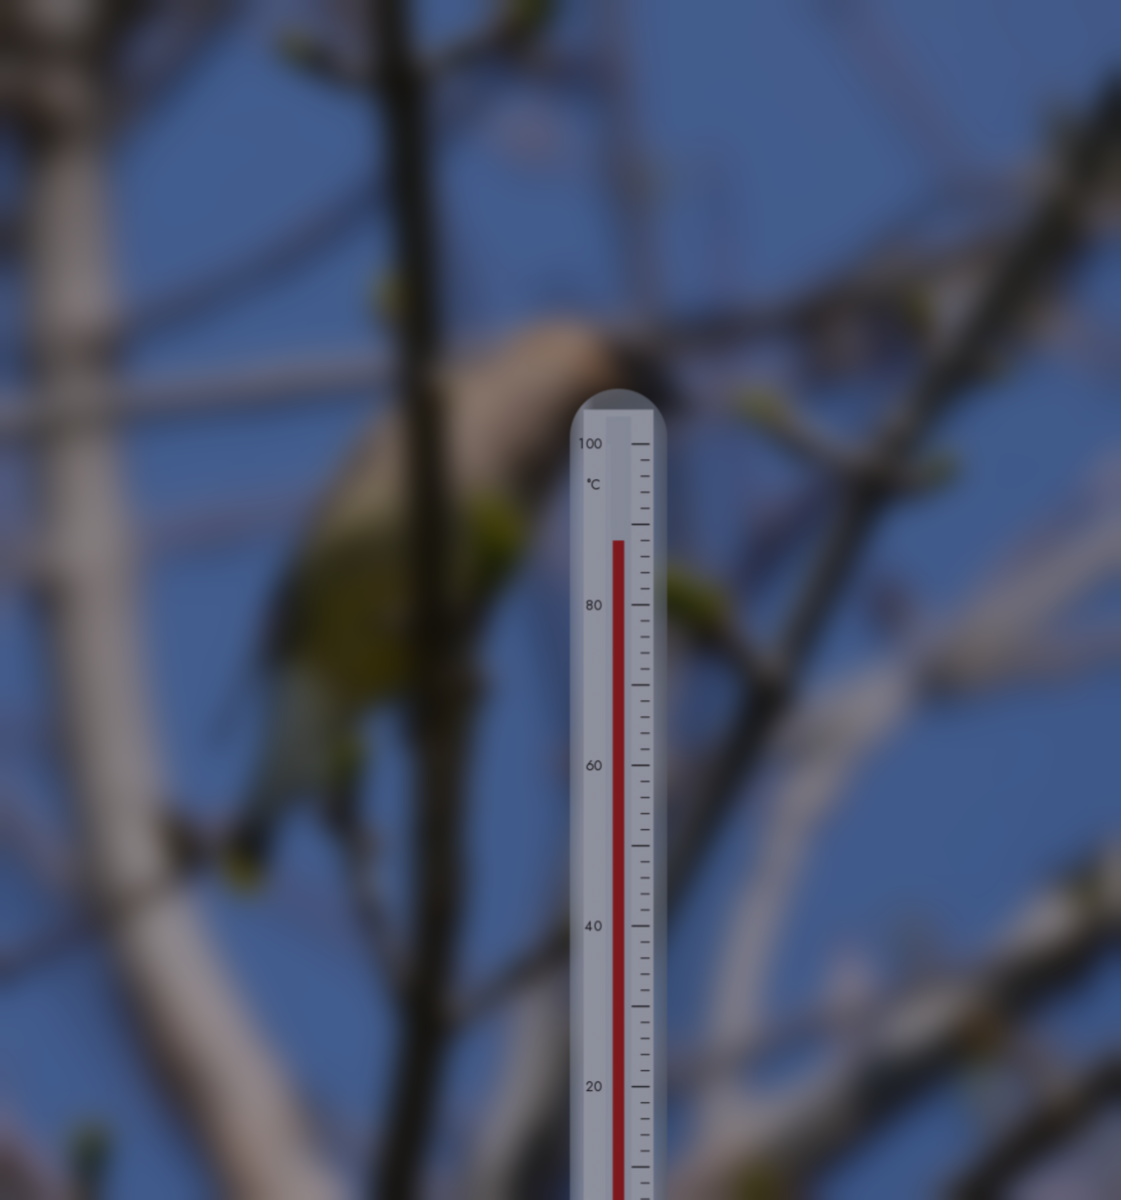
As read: **88** °C
